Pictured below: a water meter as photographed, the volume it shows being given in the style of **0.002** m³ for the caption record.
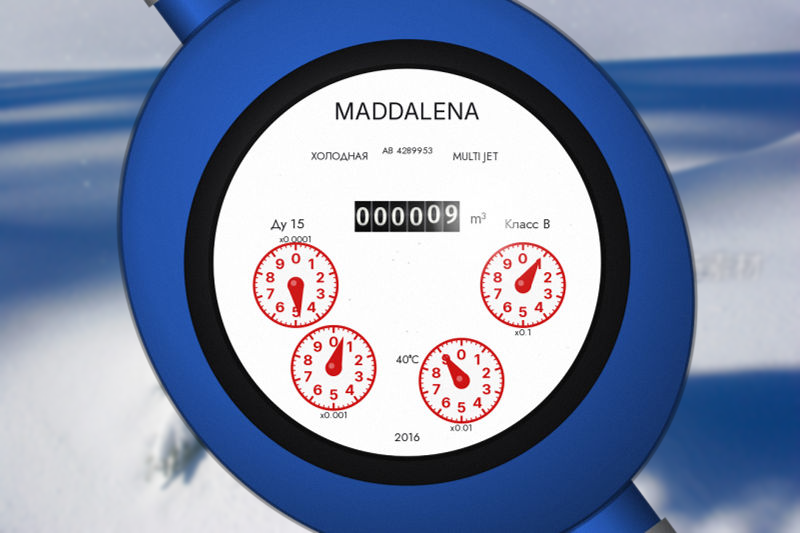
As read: **9.0904** m³
